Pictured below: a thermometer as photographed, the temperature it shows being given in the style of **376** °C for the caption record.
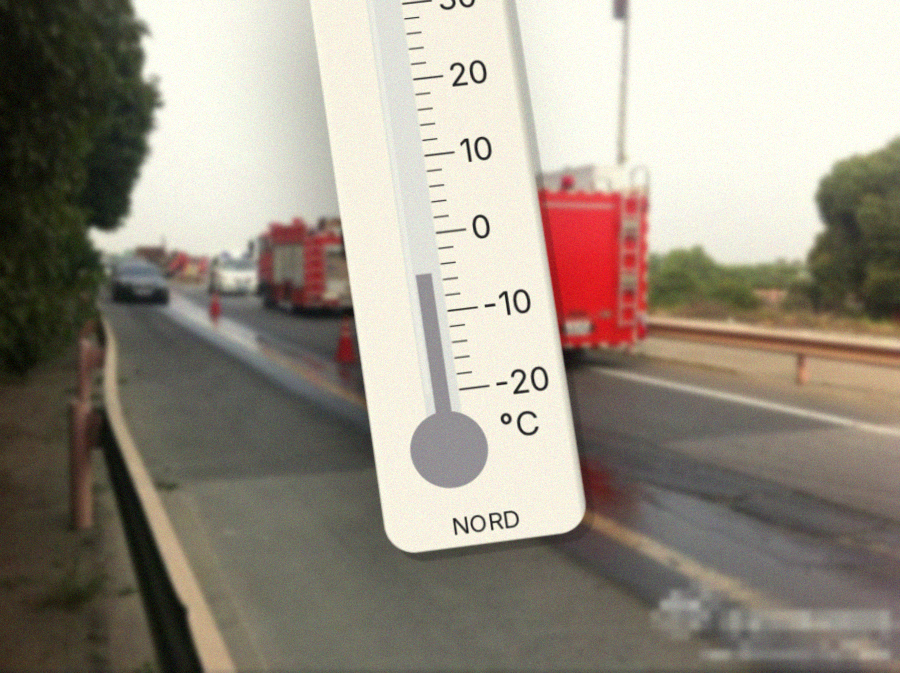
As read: **-5** °C
